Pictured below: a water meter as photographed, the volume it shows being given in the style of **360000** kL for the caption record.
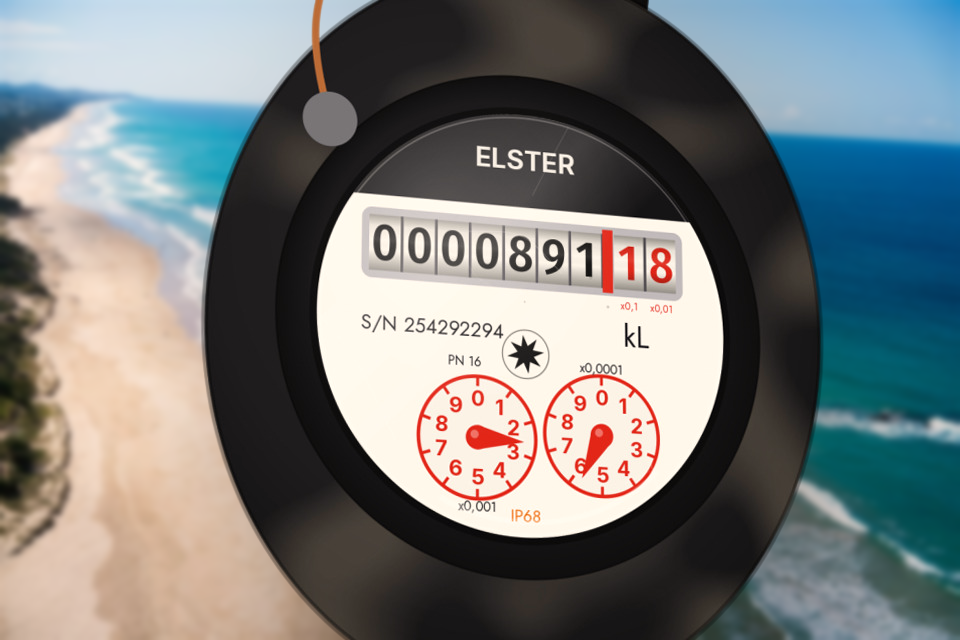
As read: **891.1825** kL
